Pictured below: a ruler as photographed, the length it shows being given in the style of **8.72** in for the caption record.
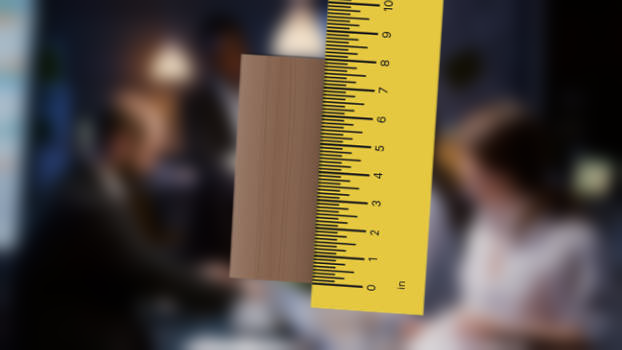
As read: **8** in
